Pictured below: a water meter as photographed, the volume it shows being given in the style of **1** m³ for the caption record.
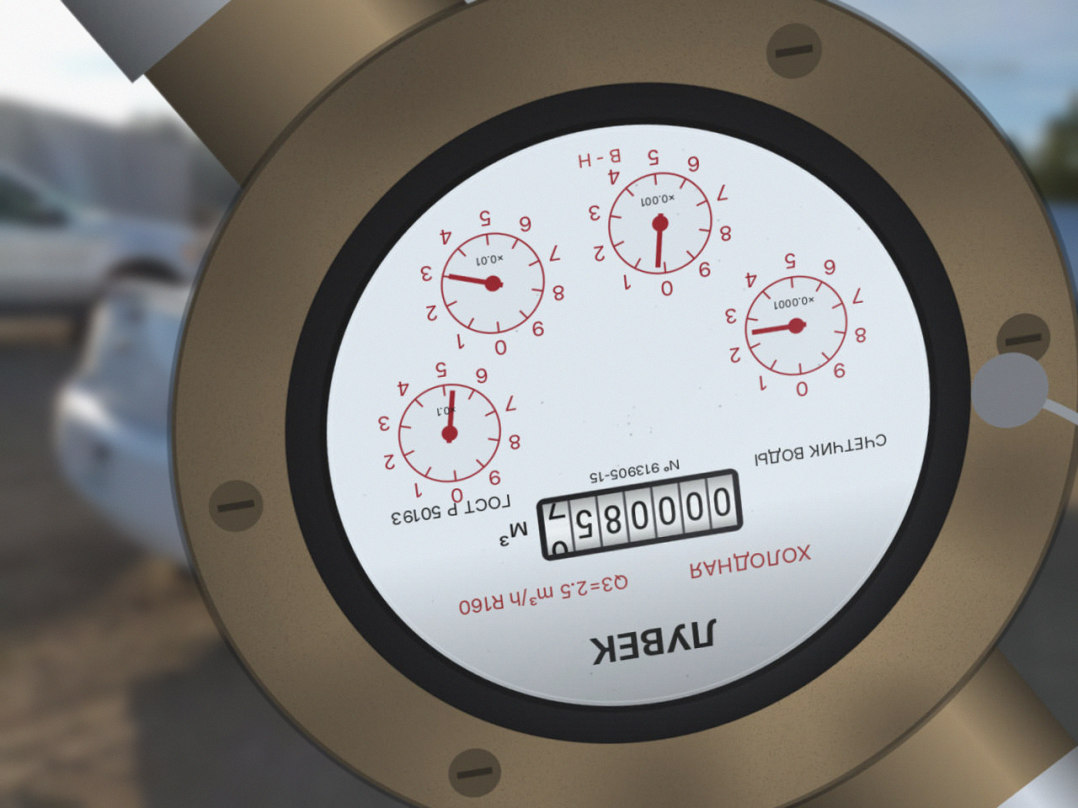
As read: **856.5302** m³
